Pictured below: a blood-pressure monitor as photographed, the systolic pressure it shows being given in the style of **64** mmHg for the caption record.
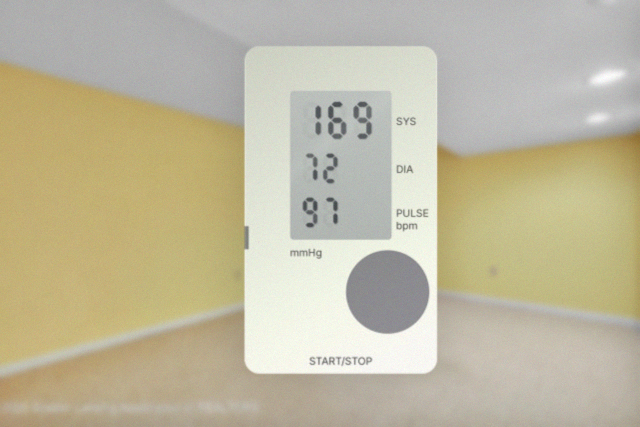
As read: **169** mmHg
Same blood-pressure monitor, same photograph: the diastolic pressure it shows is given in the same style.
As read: **72** mmHg
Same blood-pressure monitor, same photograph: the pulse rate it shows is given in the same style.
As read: **97** bpm
